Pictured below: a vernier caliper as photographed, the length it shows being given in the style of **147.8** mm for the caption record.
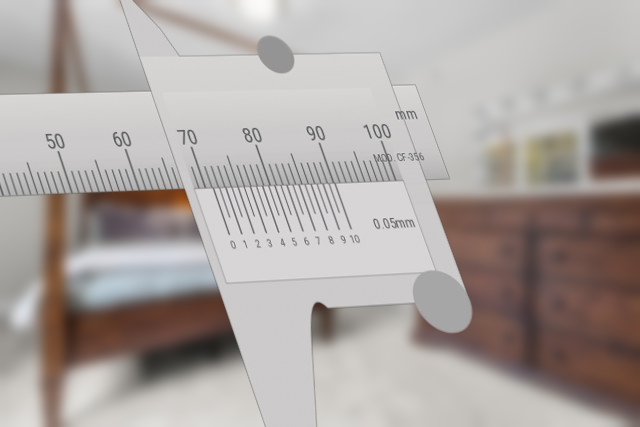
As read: **71.2** mm
